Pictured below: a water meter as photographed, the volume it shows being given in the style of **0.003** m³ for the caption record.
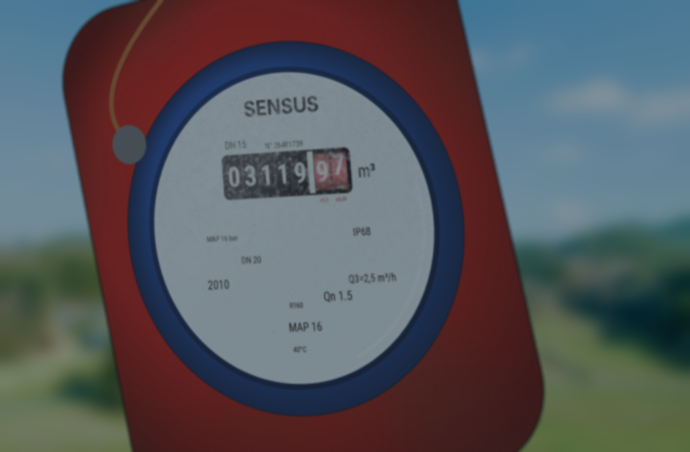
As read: **3119.97** m³
